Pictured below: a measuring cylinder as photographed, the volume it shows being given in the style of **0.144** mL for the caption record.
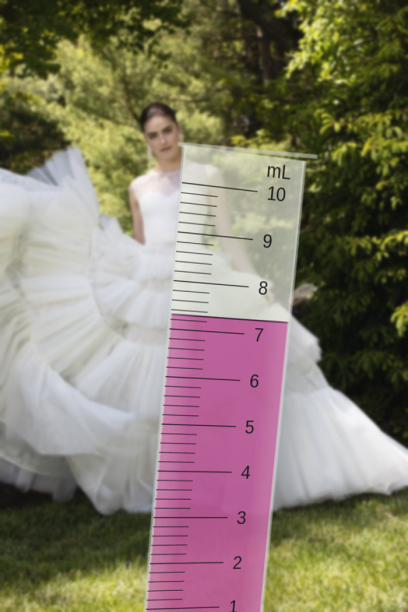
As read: **7.3** mL
